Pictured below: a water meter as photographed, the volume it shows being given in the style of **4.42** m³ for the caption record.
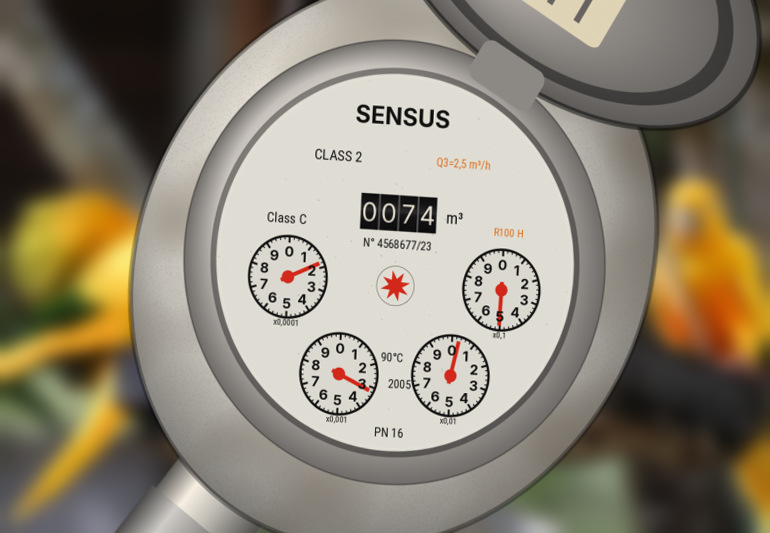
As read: **74.5031** m³
